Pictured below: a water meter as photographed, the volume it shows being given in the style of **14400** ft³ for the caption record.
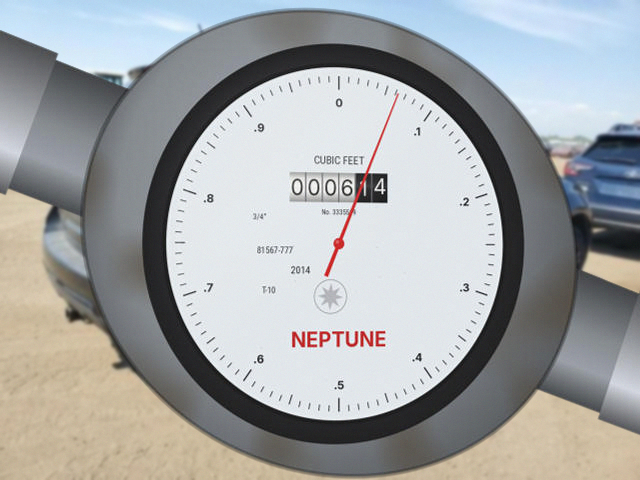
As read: **614.06** ft³
